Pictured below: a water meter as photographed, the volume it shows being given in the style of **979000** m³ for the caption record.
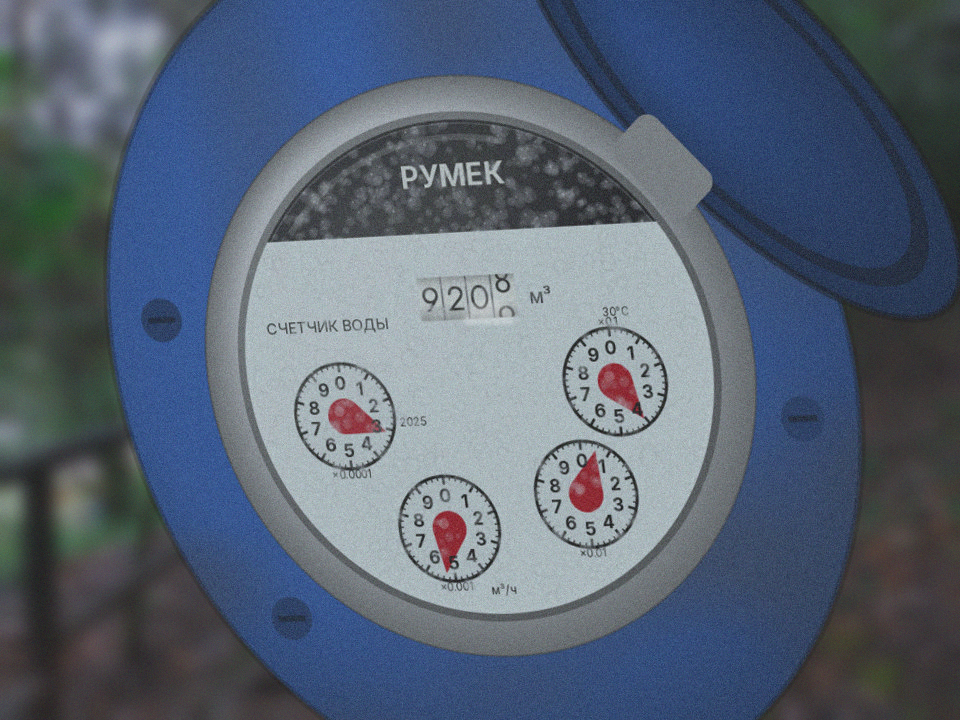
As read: **9208.4053** m³
